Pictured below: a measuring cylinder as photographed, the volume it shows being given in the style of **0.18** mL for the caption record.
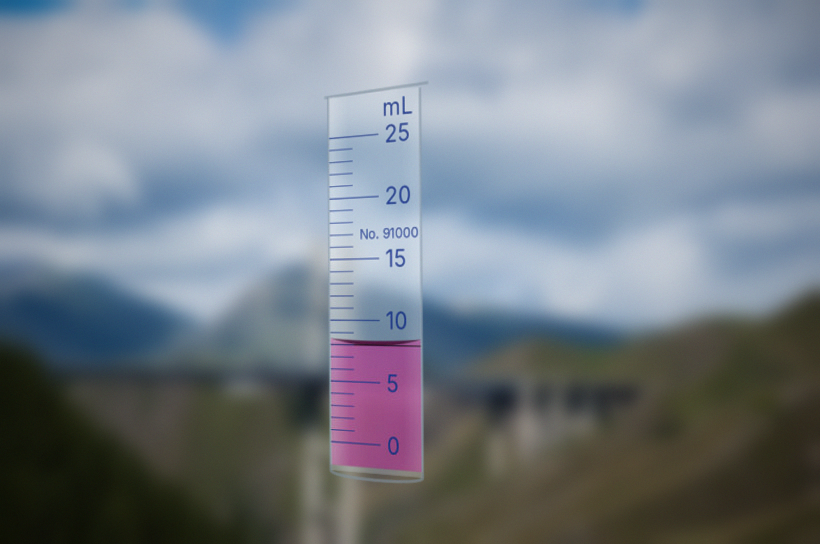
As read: **8** mL
